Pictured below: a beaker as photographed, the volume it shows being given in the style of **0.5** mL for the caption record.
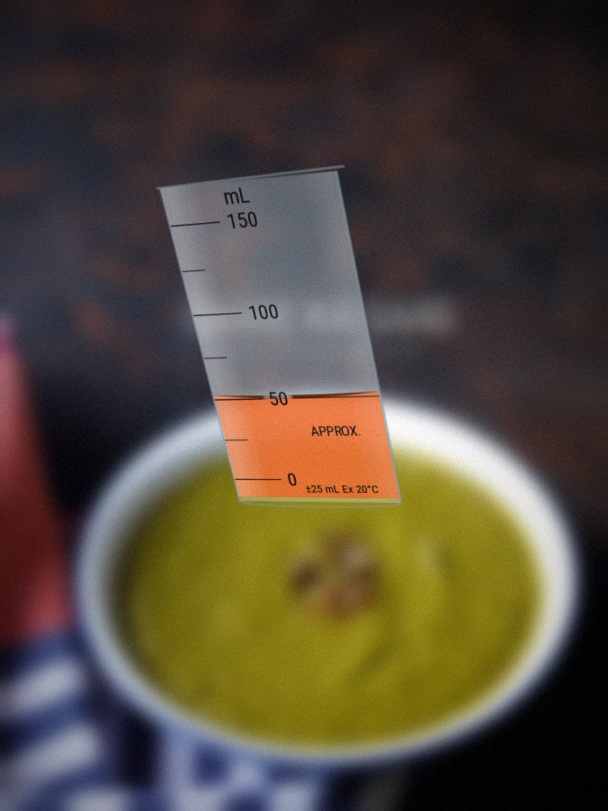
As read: **50** mL
